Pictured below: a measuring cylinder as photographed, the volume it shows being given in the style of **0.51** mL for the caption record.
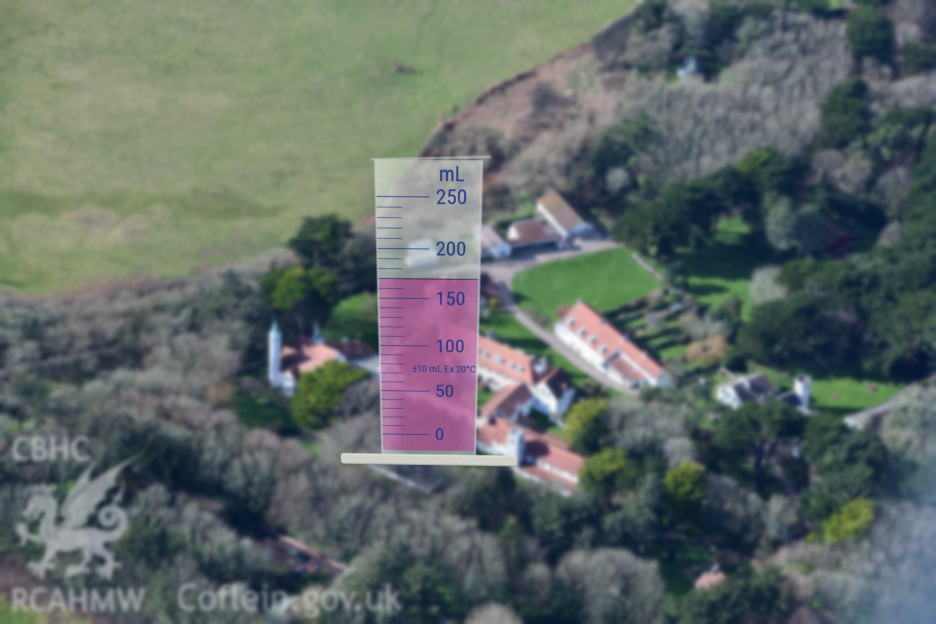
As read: **170** mL
